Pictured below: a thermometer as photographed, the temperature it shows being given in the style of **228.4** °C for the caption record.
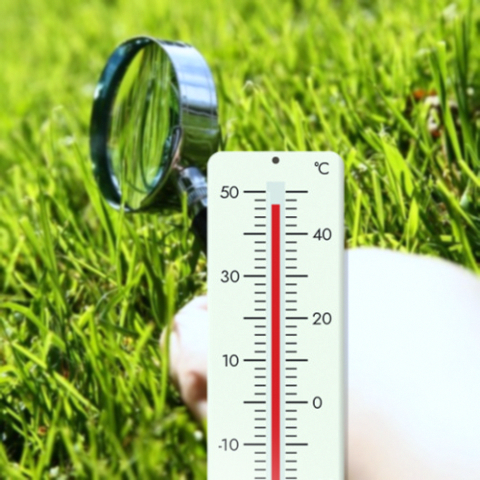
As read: **47** °C
